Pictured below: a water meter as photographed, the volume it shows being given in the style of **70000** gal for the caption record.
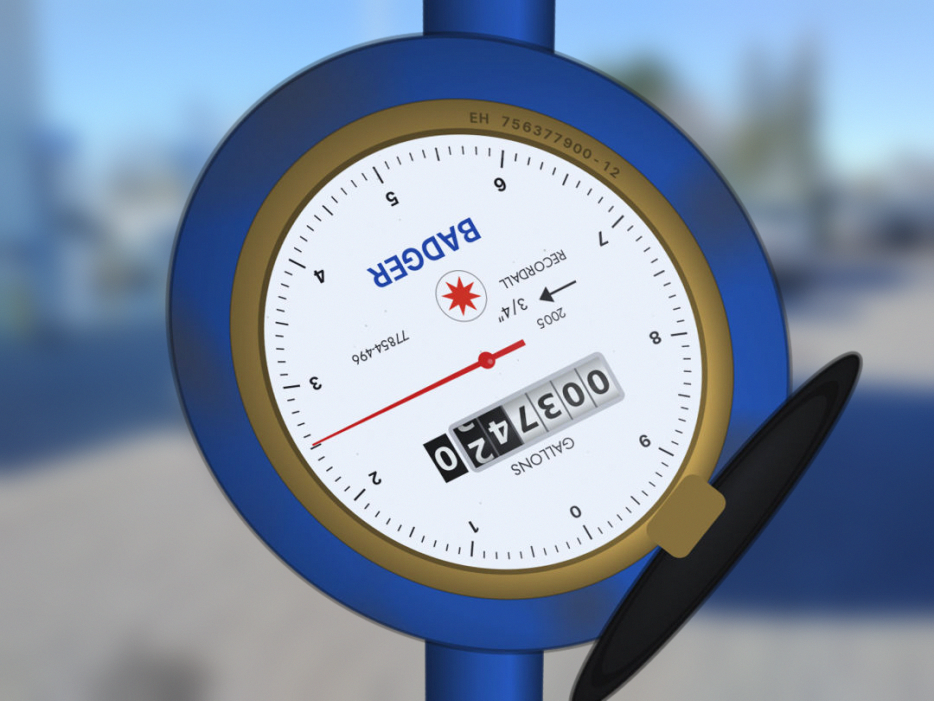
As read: **37422.5** gal
